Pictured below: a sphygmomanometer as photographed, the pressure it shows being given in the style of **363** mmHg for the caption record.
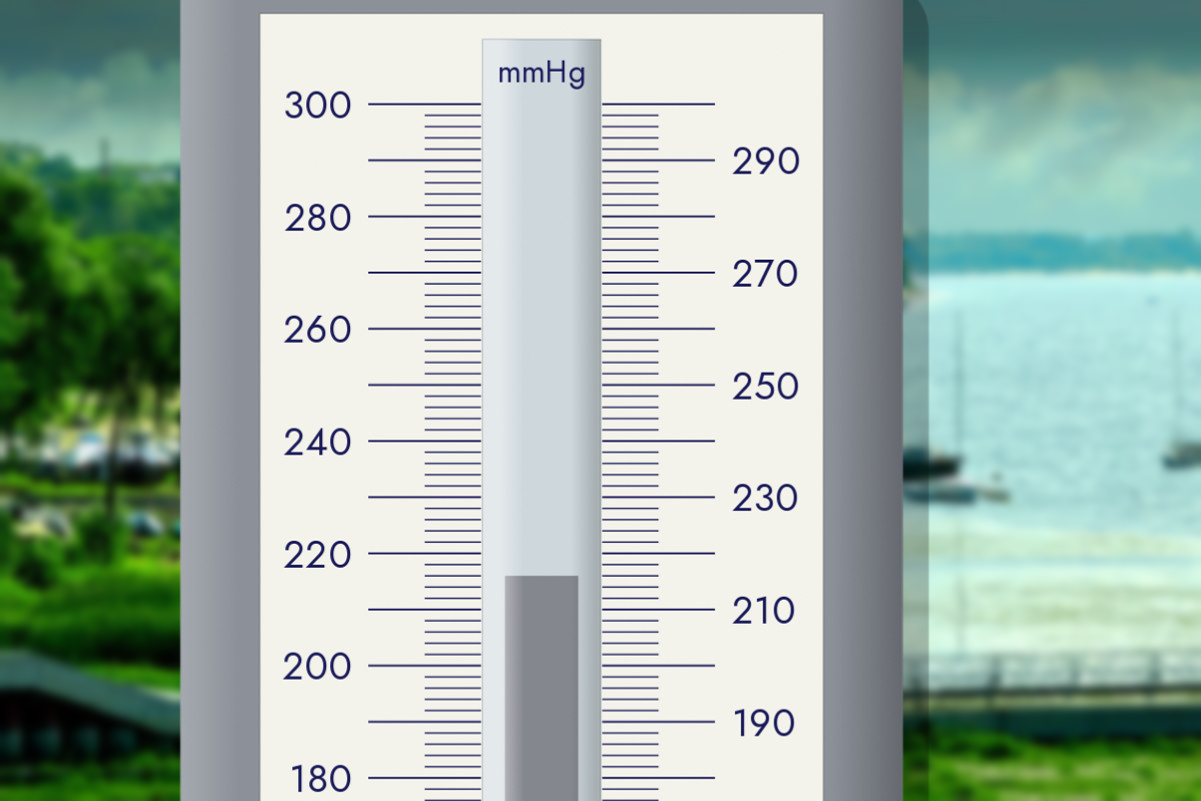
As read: **216** mmHg
